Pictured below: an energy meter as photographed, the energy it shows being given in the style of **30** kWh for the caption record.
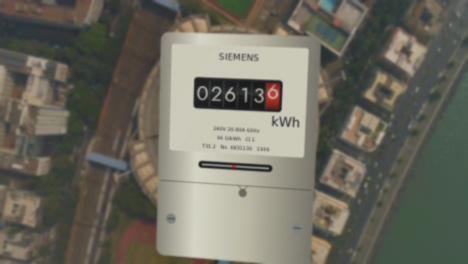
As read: **2613.6** kWh
